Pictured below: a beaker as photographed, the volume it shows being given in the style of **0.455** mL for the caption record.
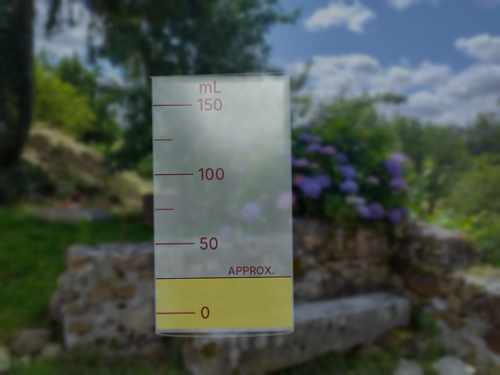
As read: **25** mL
